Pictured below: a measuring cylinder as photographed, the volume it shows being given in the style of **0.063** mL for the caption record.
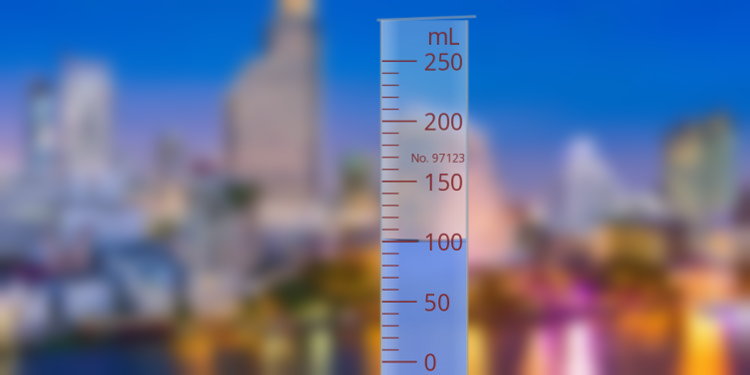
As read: **100** mL
